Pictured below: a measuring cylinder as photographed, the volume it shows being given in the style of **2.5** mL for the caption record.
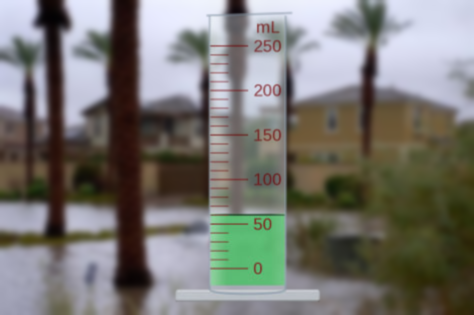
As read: **60** mL
